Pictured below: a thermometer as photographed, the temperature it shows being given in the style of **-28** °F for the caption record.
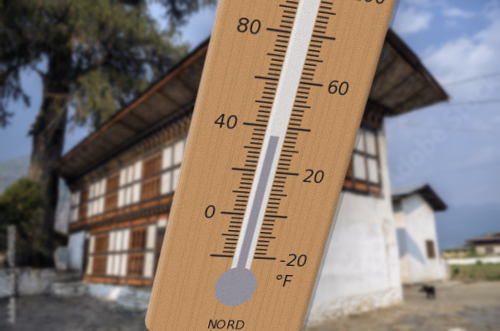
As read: **36** °F
